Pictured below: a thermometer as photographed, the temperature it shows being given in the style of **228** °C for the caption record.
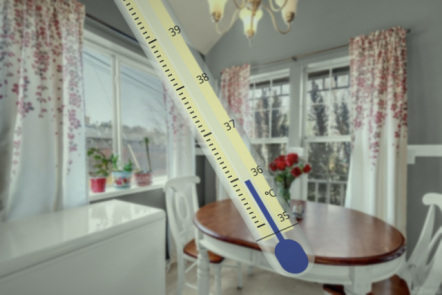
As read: **35.9** °C
